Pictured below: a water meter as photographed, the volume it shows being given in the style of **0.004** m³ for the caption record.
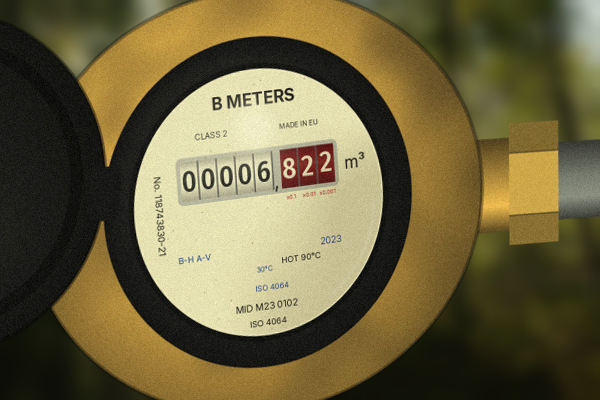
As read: **6.822** m³
